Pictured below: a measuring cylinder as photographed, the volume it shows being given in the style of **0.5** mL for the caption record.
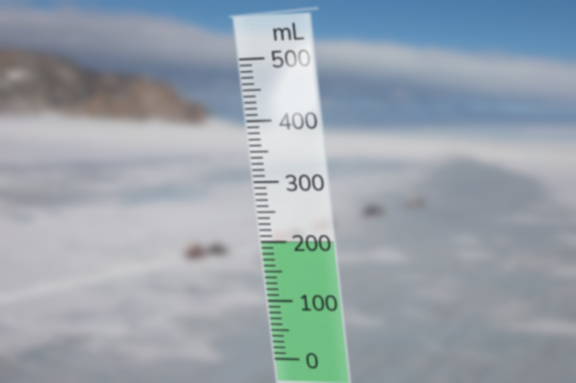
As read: **200** mL
